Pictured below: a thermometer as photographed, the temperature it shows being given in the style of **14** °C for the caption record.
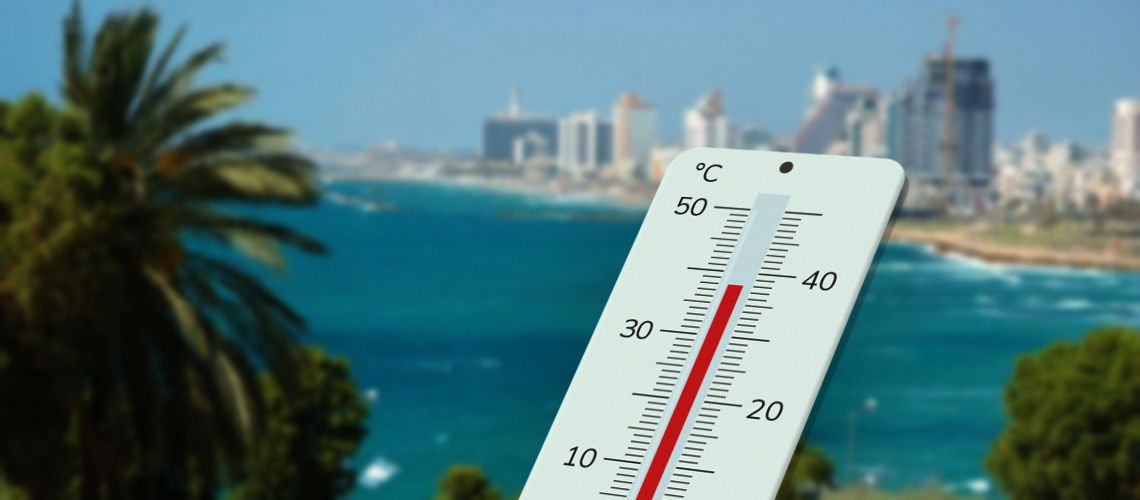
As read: **38** °C
